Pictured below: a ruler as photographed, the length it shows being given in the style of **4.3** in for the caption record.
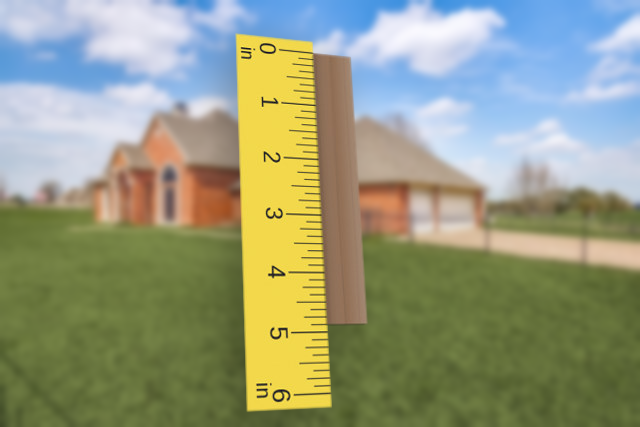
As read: **4.875** in
